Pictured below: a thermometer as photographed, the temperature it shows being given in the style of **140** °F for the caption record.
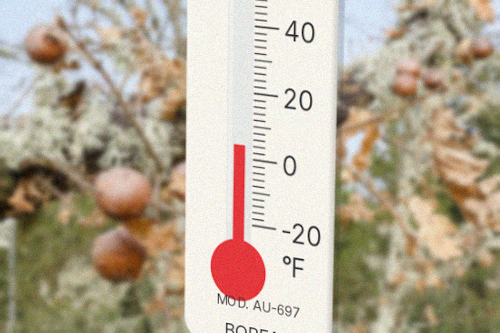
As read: **4** °F
